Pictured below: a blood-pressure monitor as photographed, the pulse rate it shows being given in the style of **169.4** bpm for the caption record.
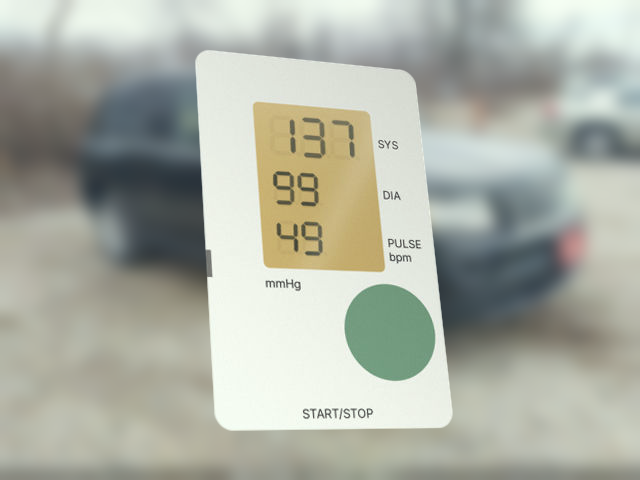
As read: **49** bpm
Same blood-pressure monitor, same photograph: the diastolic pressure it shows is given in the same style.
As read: **99** mmHg
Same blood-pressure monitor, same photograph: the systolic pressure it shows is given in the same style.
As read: **137** mmHg
